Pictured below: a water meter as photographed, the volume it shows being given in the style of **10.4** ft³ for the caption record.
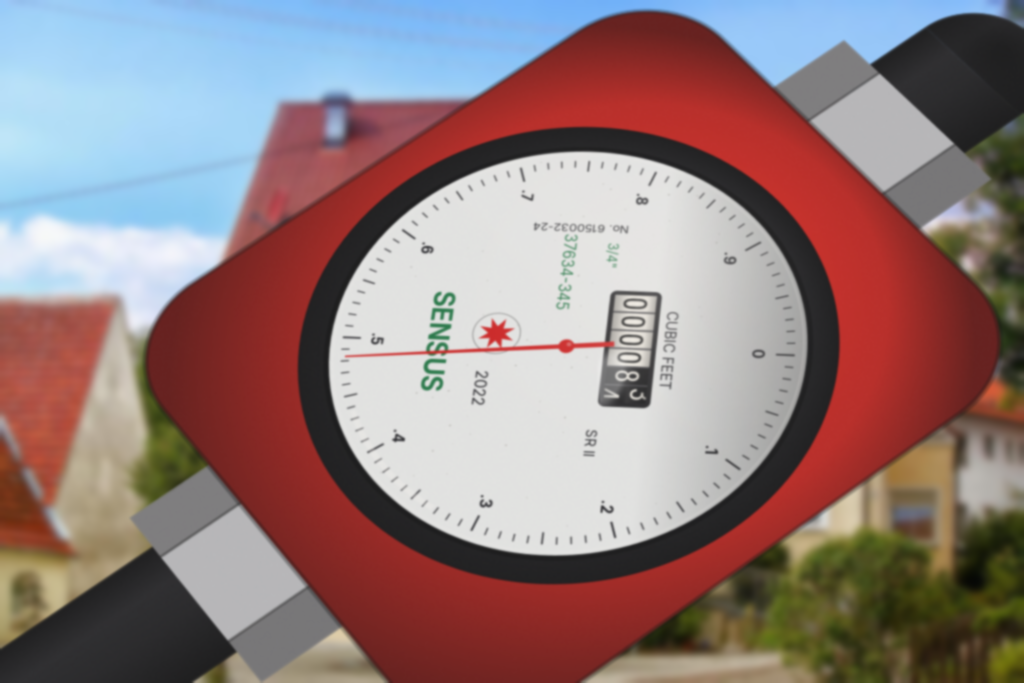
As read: **83.48** ft³
